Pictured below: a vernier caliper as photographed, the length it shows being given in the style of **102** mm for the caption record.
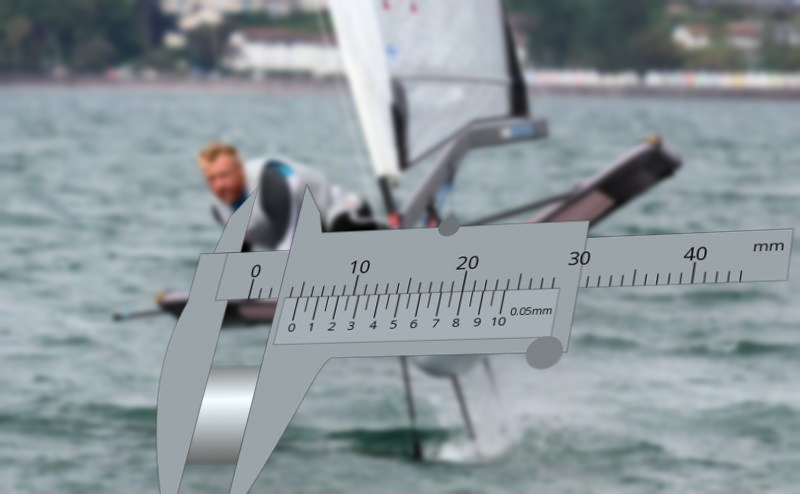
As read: **4.8** mm
